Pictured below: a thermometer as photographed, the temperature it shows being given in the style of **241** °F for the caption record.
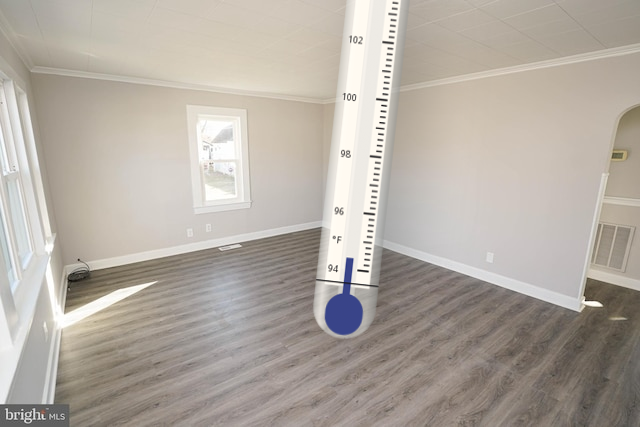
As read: **94.4** °F
